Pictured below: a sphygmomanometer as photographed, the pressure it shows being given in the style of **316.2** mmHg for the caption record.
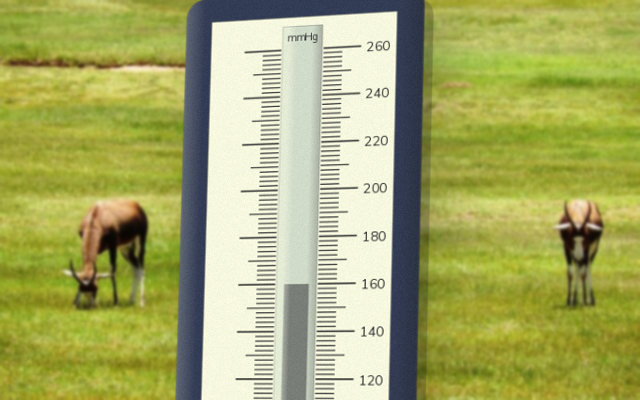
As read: **160** mmHg
